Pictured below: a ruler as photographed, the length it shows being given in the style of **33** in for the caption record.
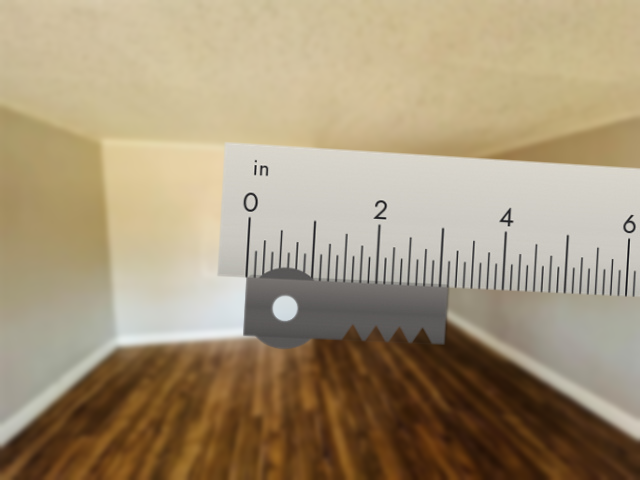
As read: **3.125** in
